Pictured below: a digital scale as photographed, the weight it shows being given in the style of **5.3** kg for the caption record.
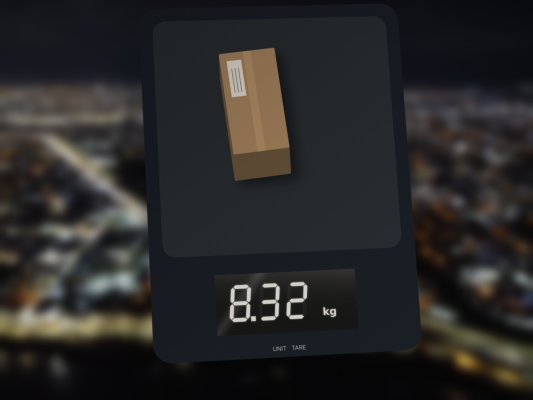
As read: **8.32** kg
